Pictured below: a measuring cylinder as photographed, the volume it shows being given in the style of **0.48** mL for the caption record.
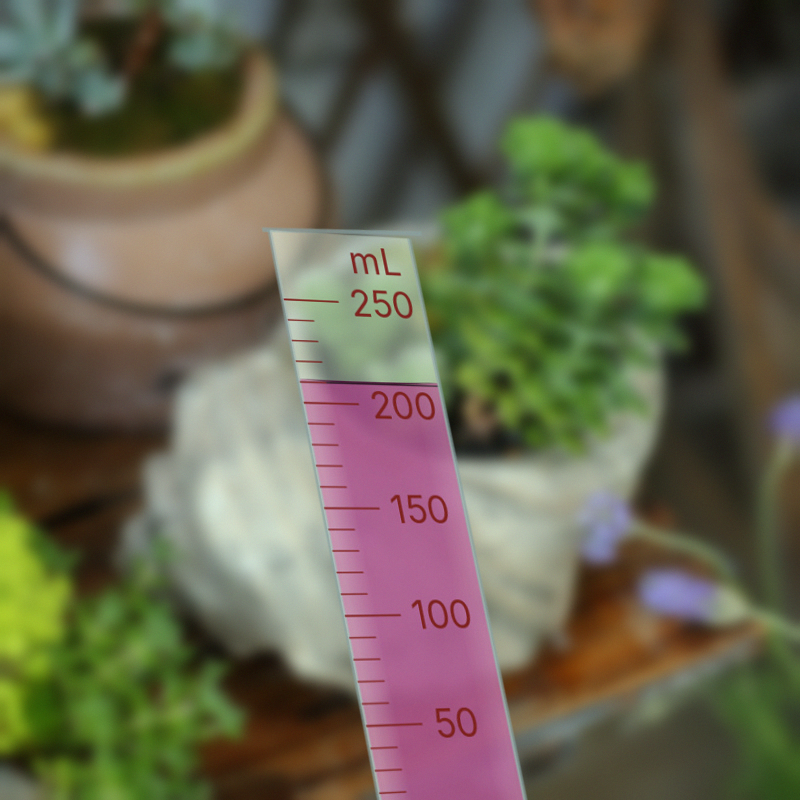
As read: **210** mL
